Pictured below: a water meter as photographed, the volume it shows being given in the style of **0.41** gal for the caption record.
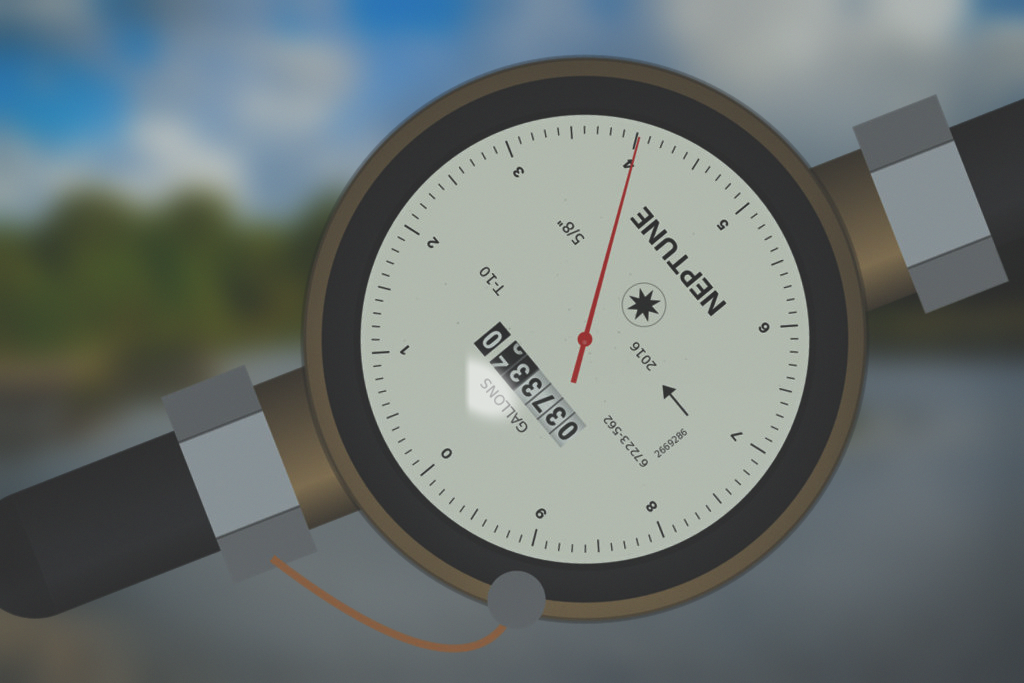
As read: **373324.0** gal
